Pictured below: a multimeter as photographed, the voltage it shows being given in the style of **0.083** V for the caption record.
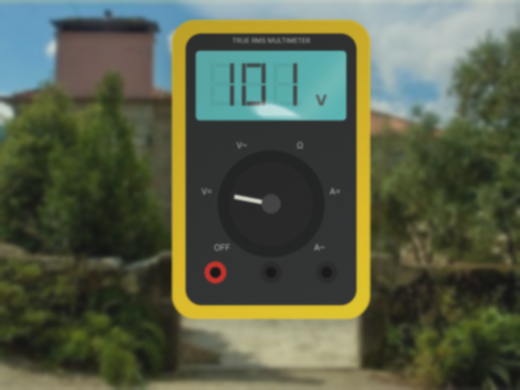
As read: **101** V
